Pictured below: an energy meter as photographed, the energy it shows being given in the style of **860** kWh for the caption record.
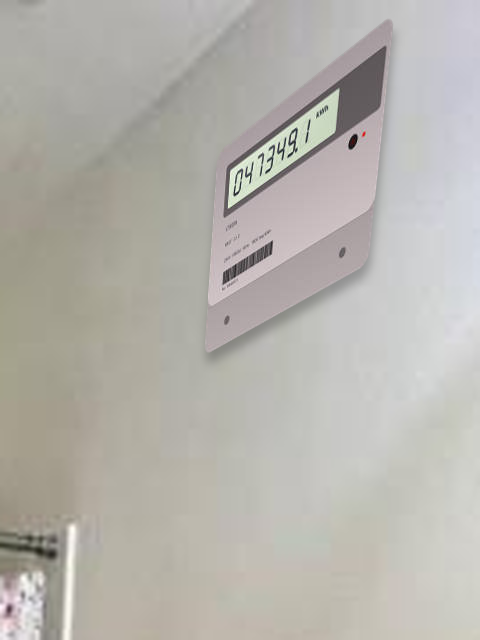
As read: **47349.1** kWh
